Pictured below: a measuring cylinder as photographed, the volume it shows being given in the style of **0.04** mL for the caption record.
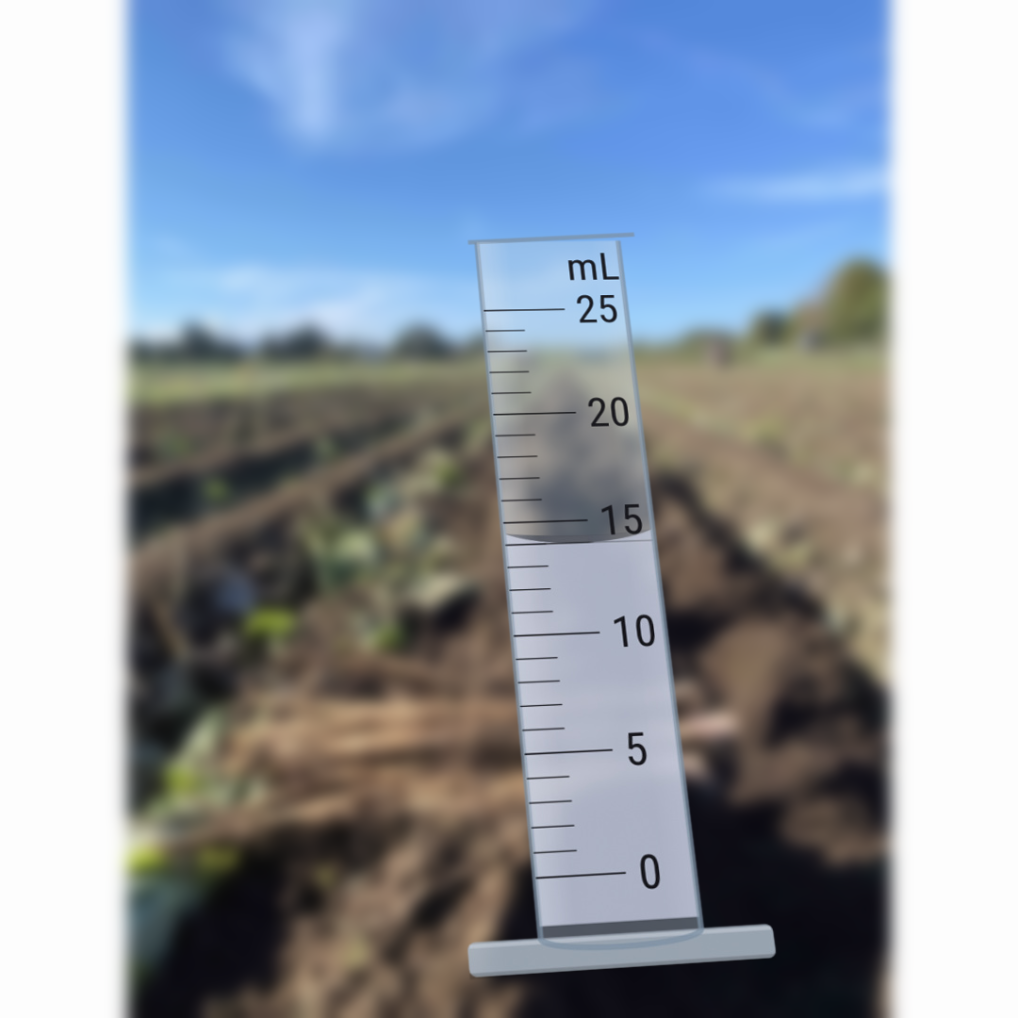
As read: **14** mL
